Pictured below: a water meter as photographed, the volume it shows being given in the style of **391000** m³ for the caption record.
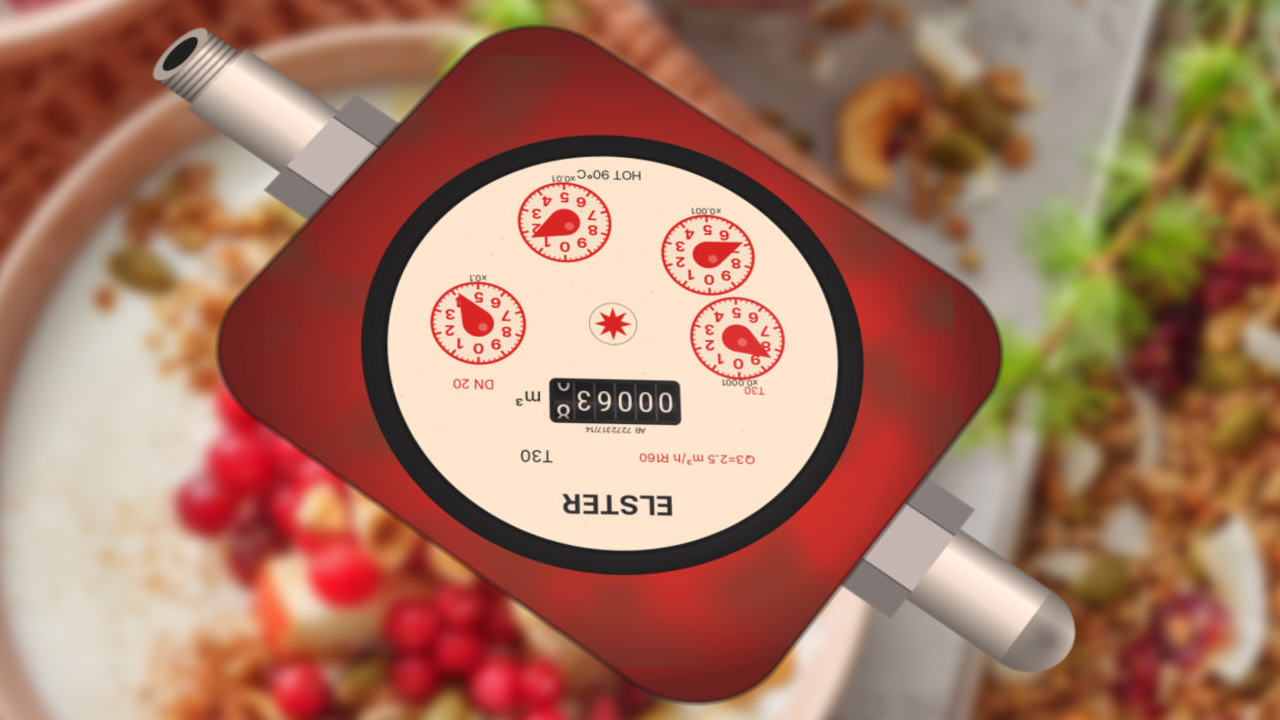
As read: **638.4168** m³
